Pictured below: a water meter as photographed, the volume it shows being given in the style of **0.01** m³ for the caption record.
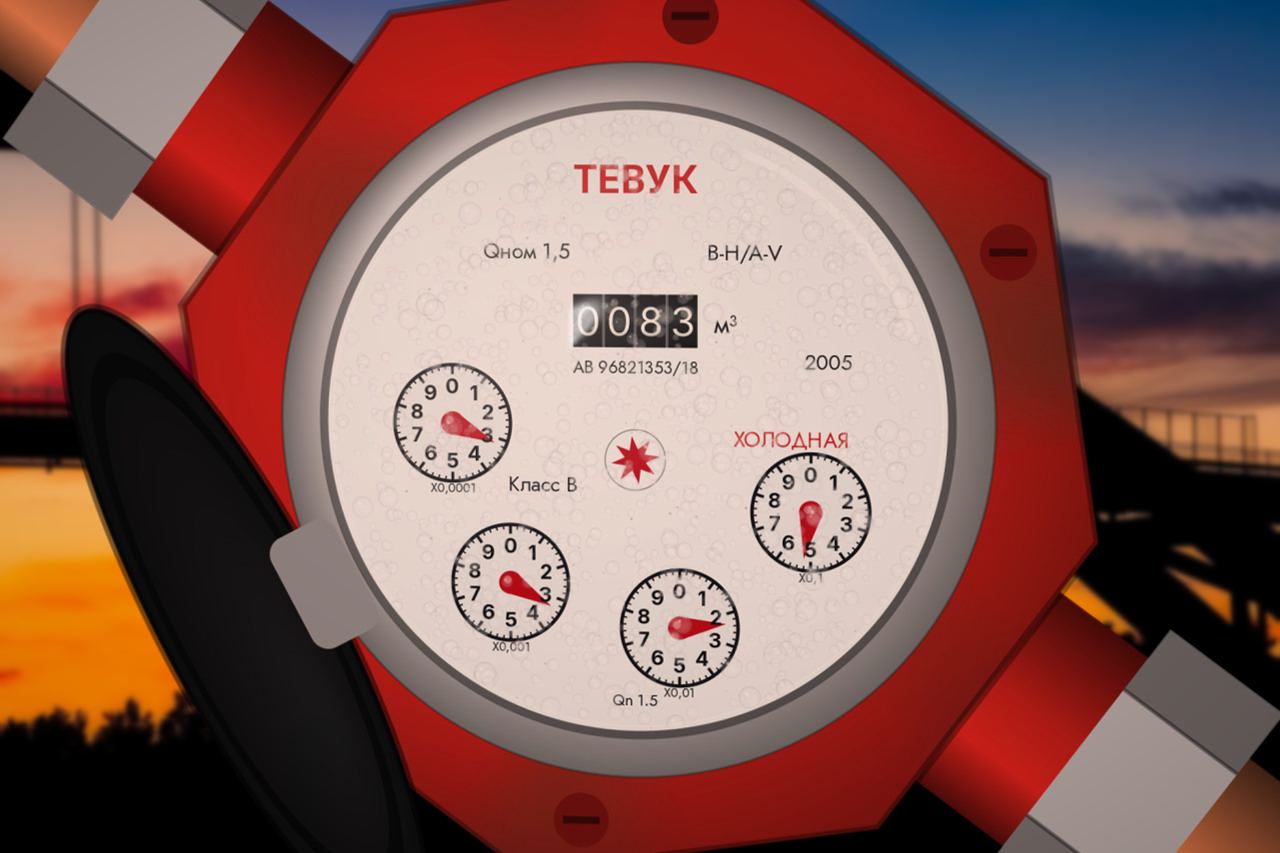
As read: **83.5233** m³
